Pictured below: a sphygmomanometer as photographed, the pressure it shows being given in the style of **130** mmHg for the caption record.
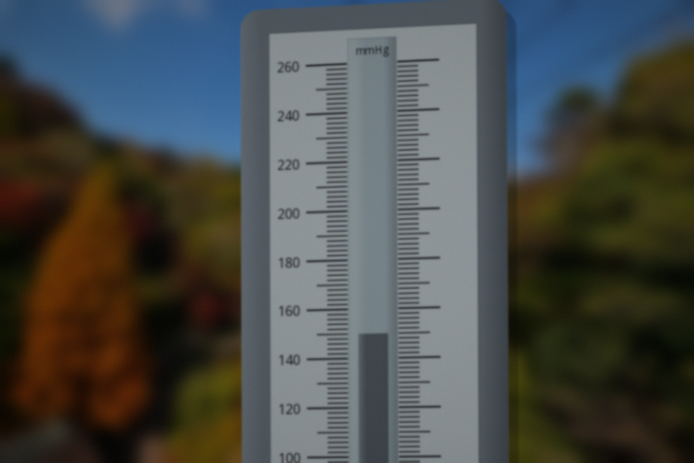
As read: **150** mmHg
